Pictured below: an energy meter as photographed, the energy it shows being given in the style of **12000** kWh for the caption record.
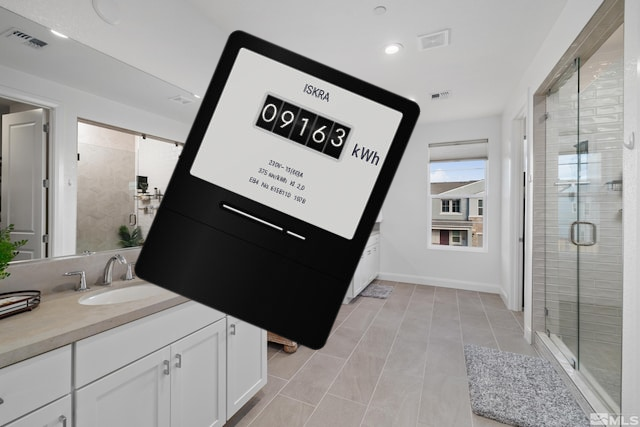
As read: **9163** kWh
